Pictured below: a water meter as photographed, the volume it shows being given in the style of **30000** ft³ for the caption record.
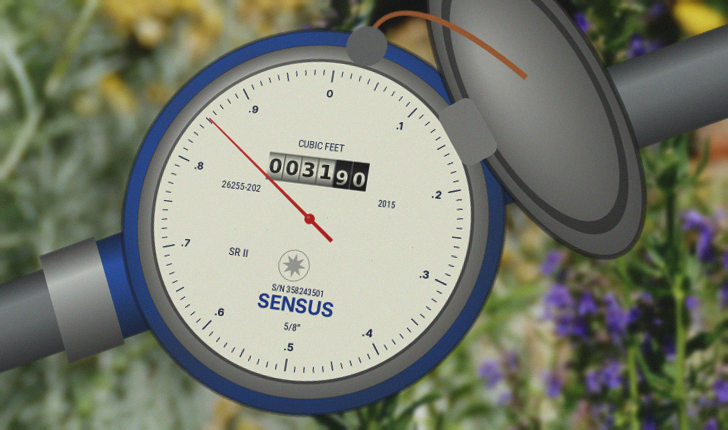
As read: **3189.85** ft³
